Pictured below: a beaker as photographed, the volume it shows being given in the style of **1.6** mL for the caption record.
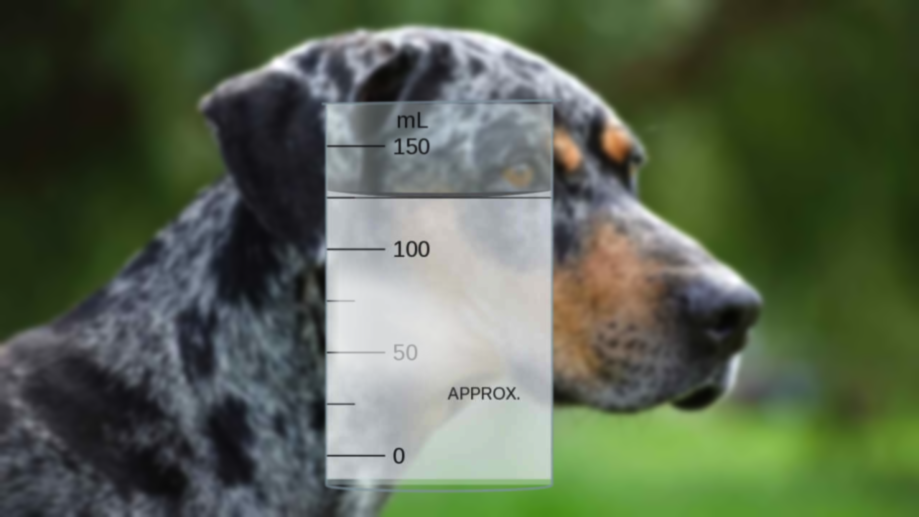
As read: **125** mL
